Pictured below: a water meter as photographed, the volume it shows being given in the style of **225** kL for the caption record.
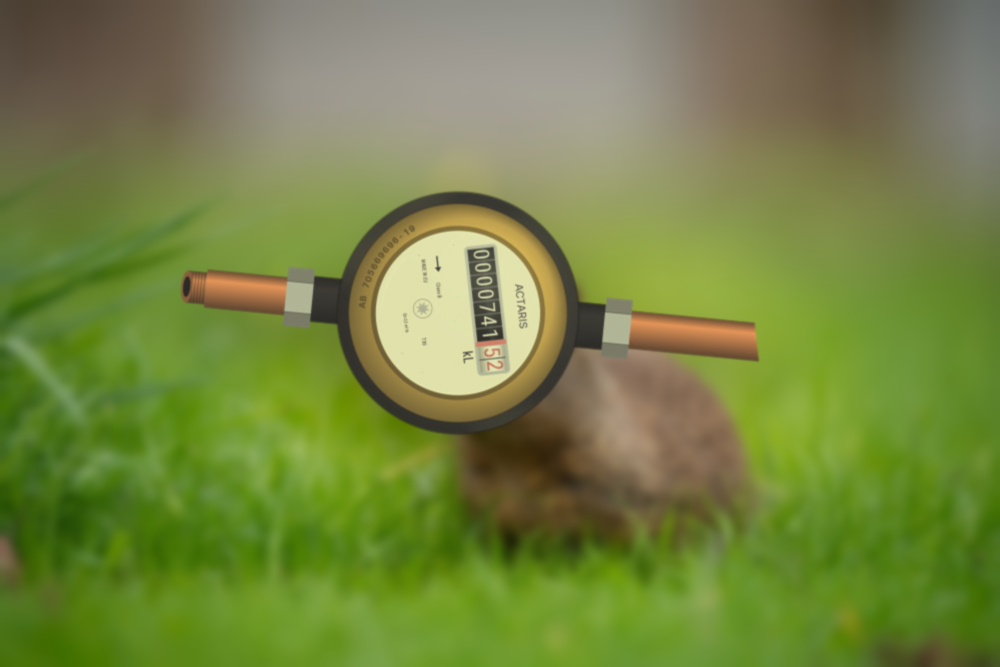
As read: **741.52** kL
